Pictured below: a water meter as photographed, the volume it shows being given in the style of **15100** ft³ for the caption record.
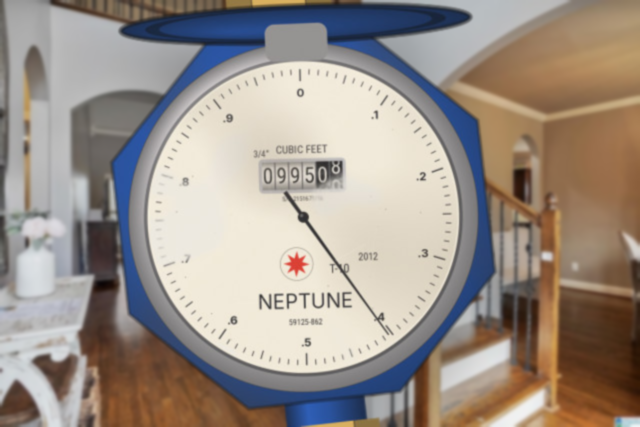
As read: **99508.40** ft³
